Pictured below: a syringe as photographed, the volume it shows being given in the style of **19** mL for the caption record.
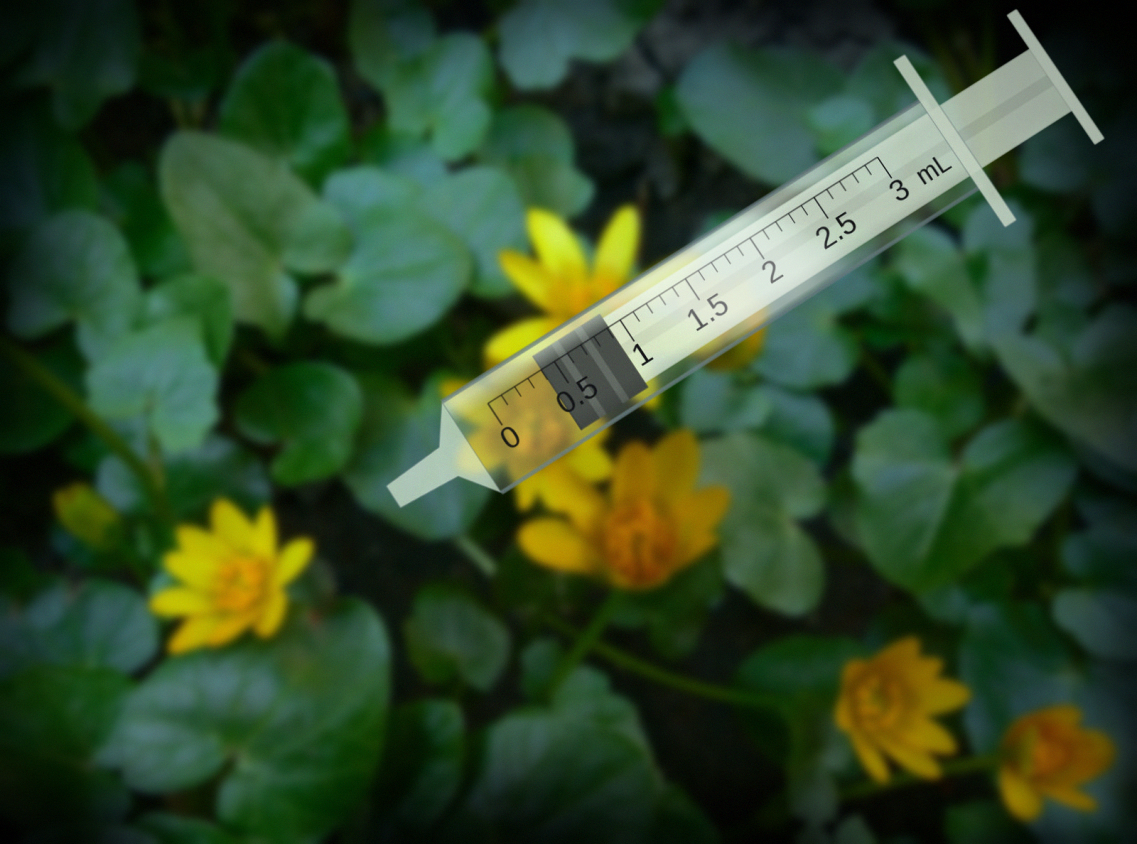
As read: **0.4** mL
